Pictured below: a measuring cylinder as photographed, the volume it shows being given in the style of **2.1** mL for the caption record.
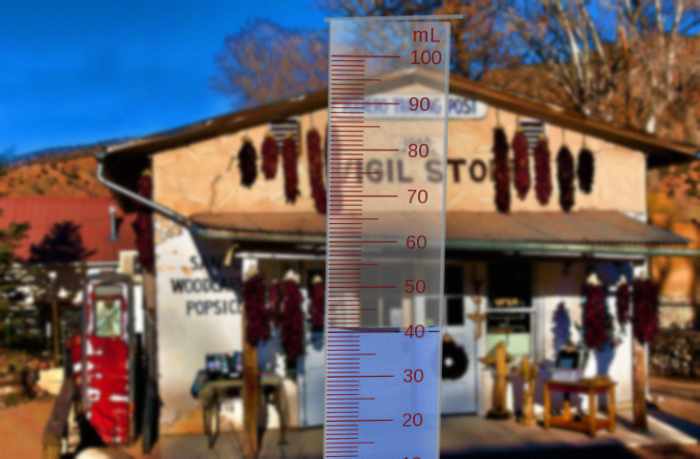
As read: **40** mL
